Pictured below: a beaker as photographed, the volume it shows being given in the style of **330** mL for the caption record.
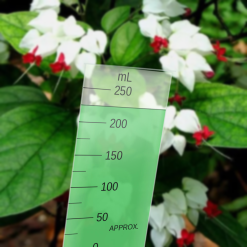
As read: **225** mL
